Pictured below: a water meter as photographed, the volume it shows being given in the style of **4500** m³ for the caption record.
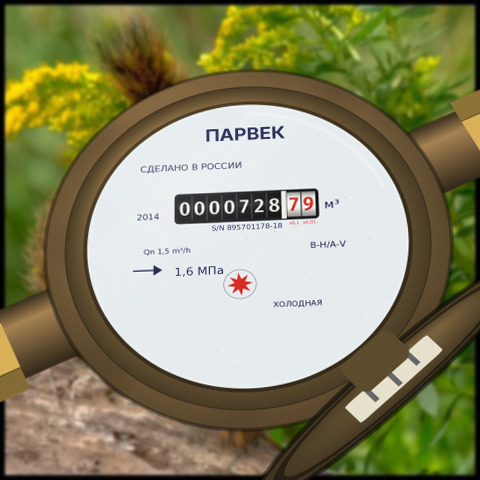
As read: **728.79** m³
